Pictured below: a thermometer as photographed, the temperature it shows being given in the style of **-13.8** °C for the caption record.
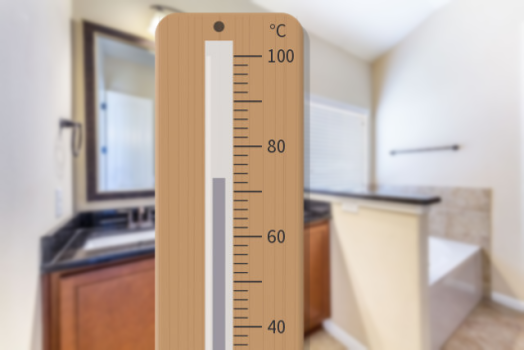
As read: **73** °C
